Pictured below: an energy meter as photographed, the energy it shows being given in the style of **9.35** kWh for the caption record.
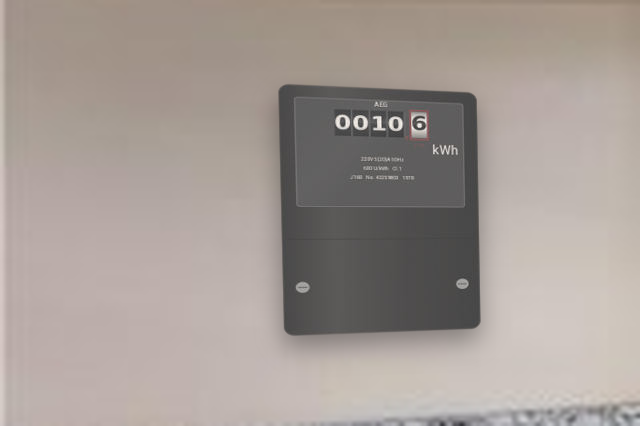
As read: **10.6** kWh
